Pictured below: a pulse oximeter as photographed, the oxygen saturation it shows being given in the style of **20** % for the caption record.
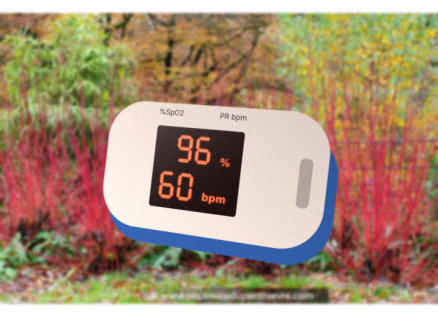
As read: **96** %
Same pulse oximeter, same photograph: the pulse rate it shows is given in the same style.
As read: **60** bpm
